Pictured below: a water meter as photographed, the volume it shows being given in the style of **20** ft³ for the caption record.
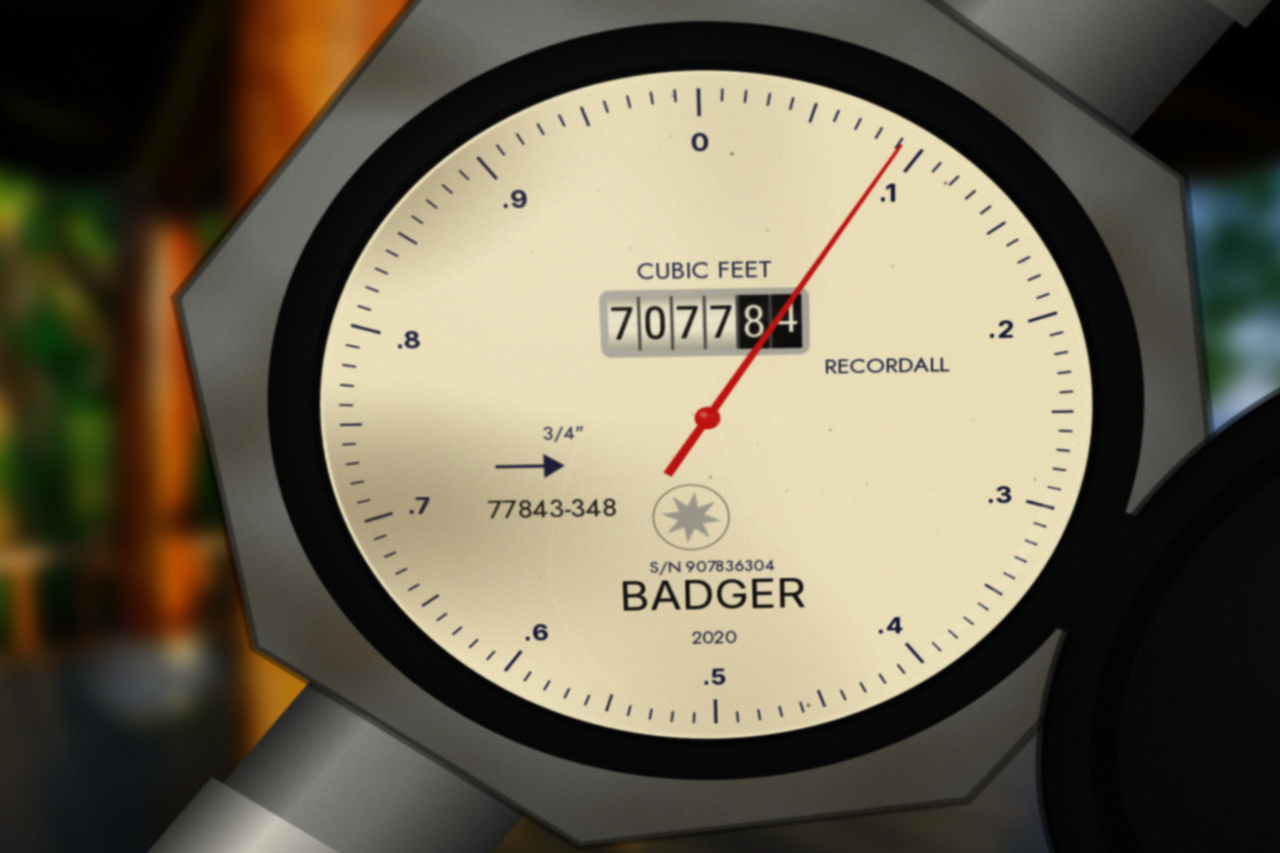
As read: **707784.09** ft³
